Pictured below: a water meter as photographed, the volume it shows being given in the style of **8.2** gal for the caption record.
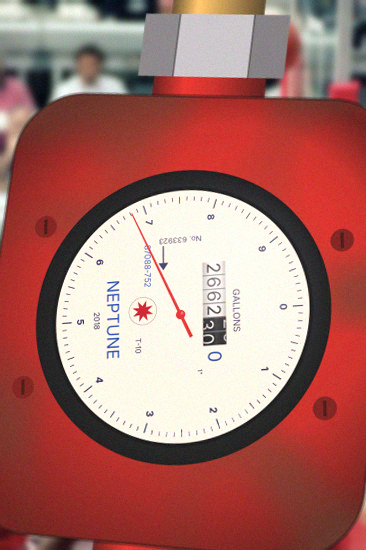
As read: **2662296.8** gal
